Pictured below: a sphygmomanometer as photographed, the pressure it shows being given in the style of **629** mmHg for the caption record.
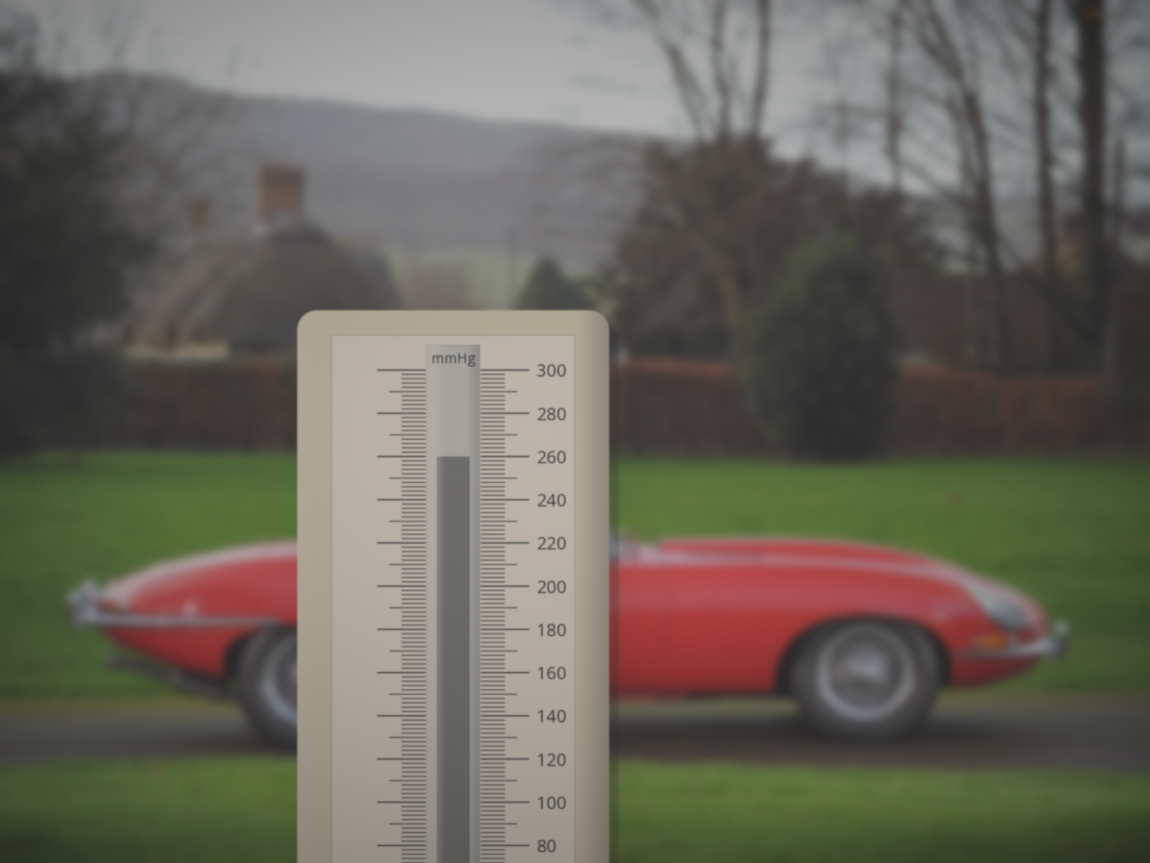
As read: **260** mmHg
